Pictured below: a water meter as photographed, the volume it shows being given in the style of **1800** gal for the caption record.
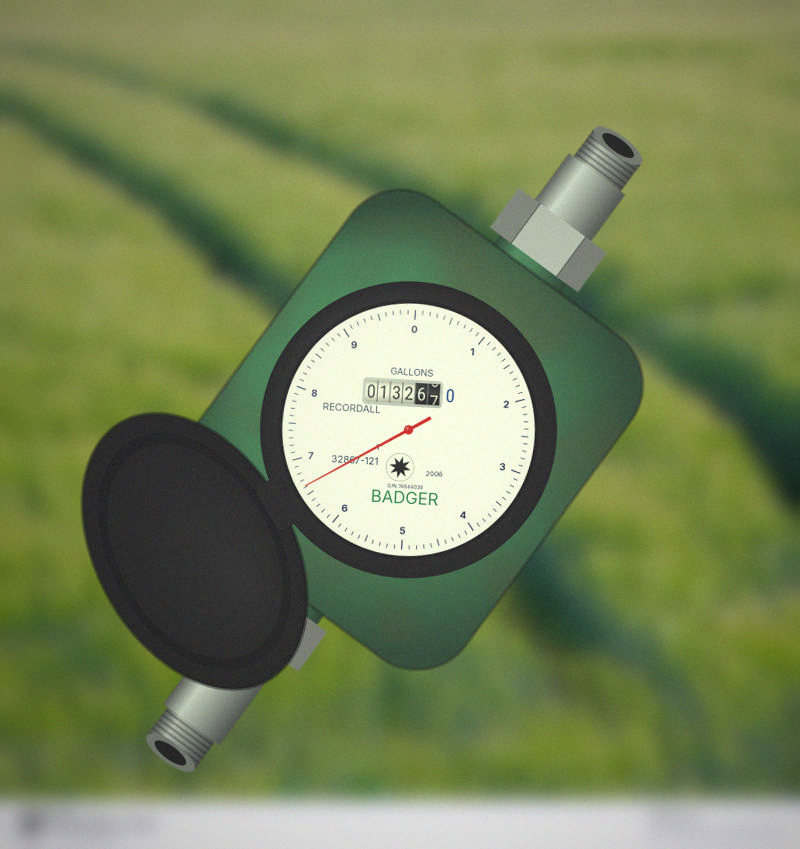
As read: **132666.6** gal
